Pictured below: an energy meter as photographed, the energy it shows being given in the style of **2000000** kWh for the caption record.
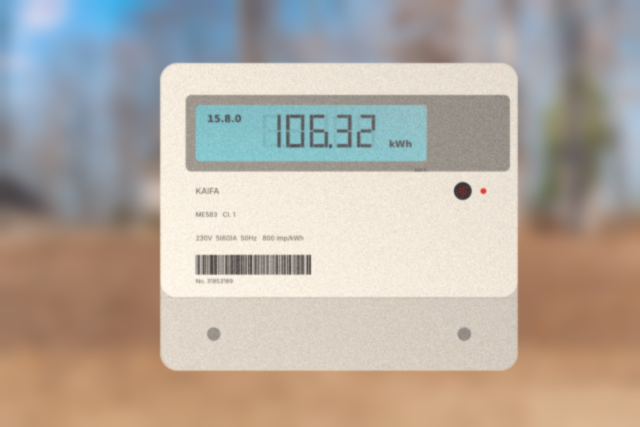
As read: **106.32** kWh
